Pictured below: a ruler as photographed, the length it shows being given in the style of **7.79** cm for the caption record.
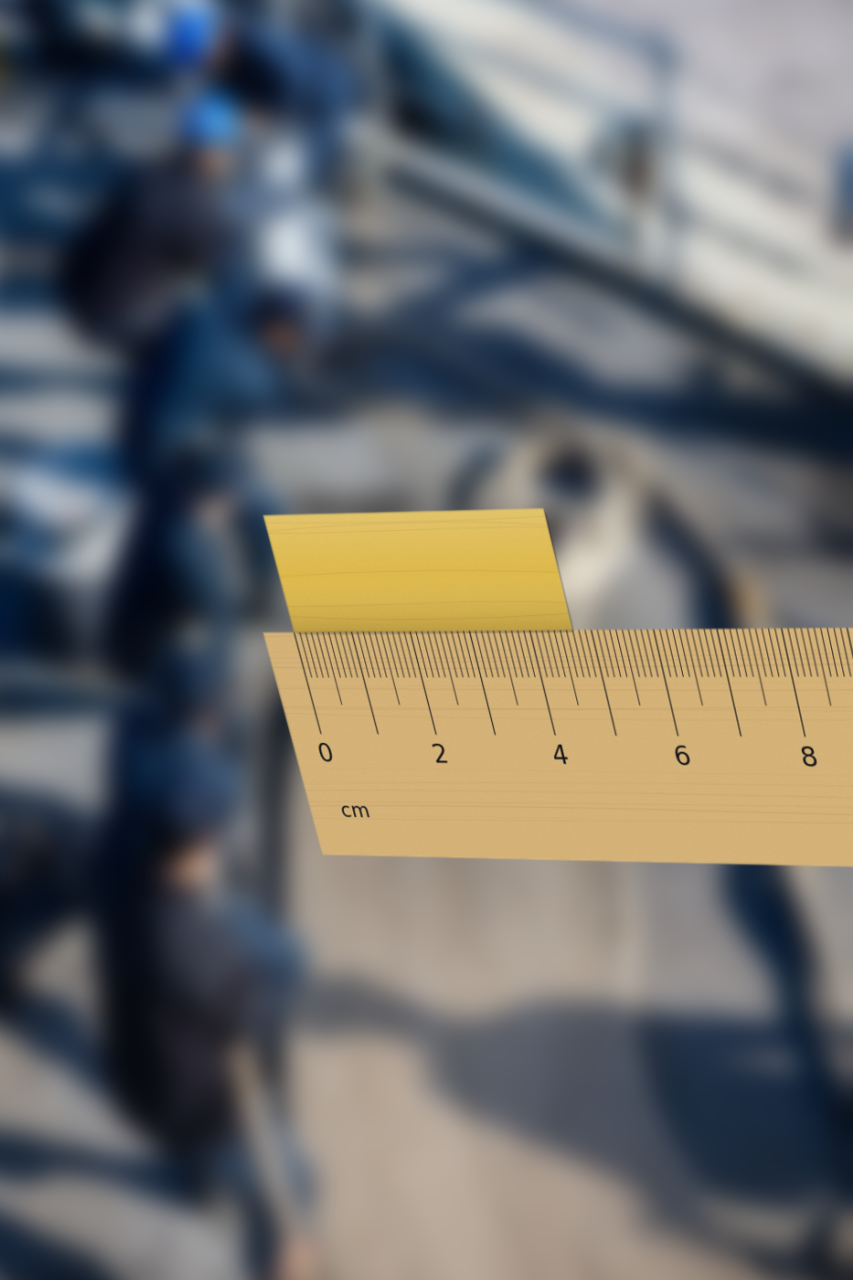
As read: **4.7** cm
